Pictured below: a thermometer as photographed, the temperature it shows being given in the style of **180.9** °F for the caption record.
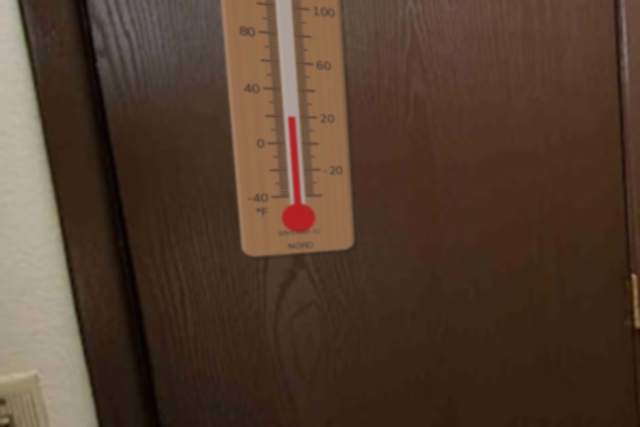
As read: **20** °F
